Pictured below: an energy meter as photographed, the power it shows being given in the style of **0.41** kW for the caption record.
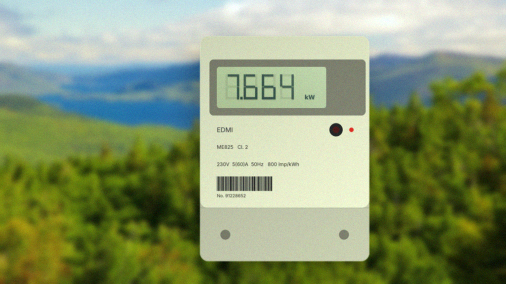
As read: **7.664** kW
